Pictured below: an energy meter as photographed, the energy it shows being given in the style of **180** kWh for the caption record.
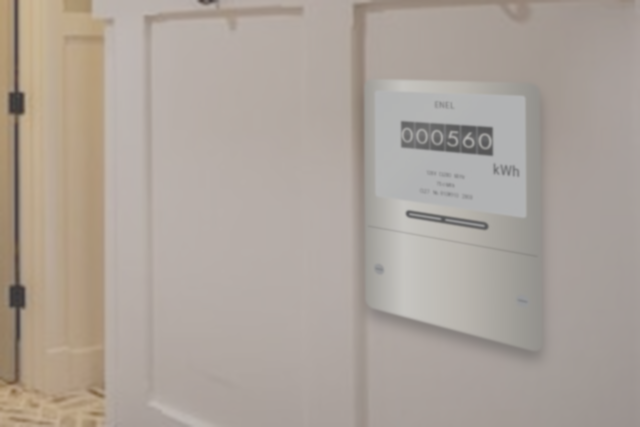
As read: **560** kWh
